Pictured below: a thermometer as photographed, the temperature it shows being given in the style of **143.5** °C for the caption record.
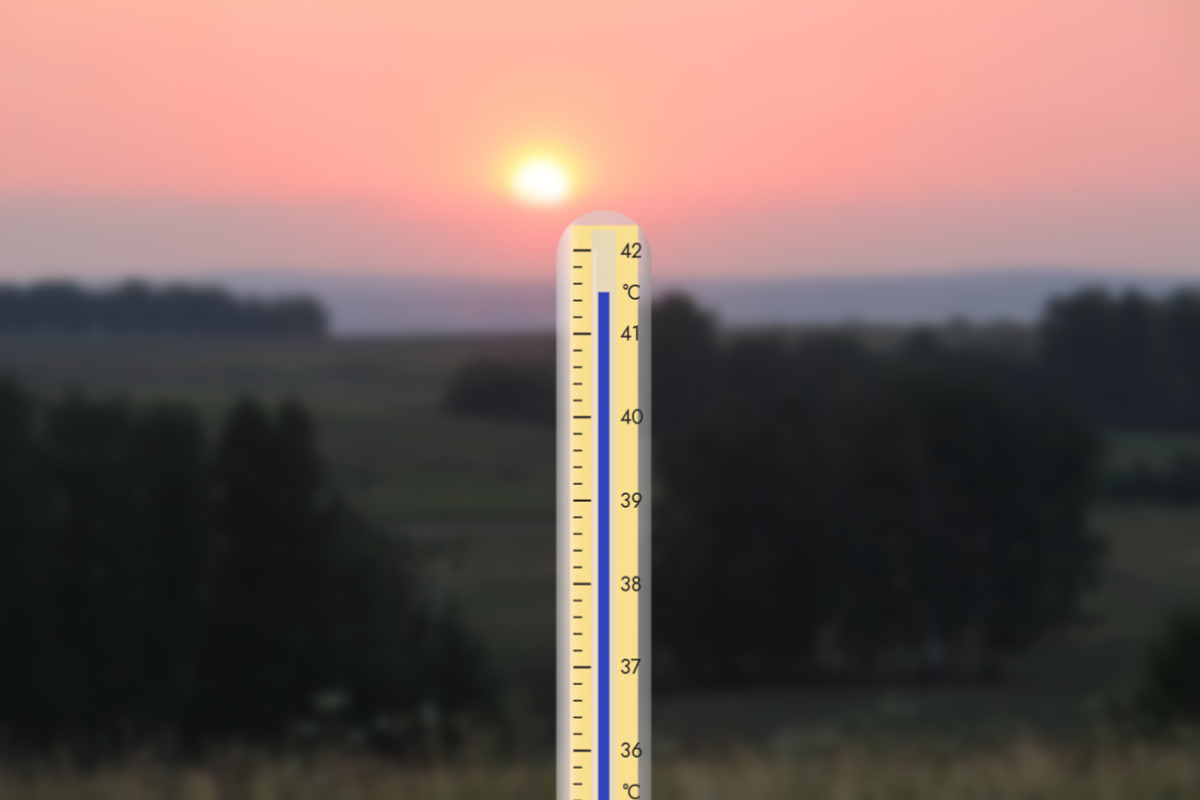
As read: **41.5** °C
